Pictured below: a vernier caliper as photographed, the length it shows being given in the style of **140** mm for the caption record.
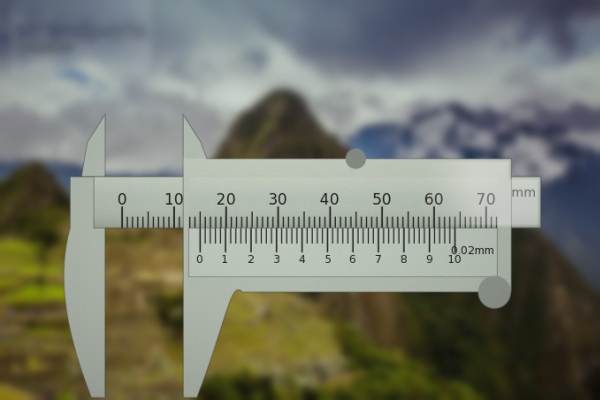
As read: **15.0** mm
